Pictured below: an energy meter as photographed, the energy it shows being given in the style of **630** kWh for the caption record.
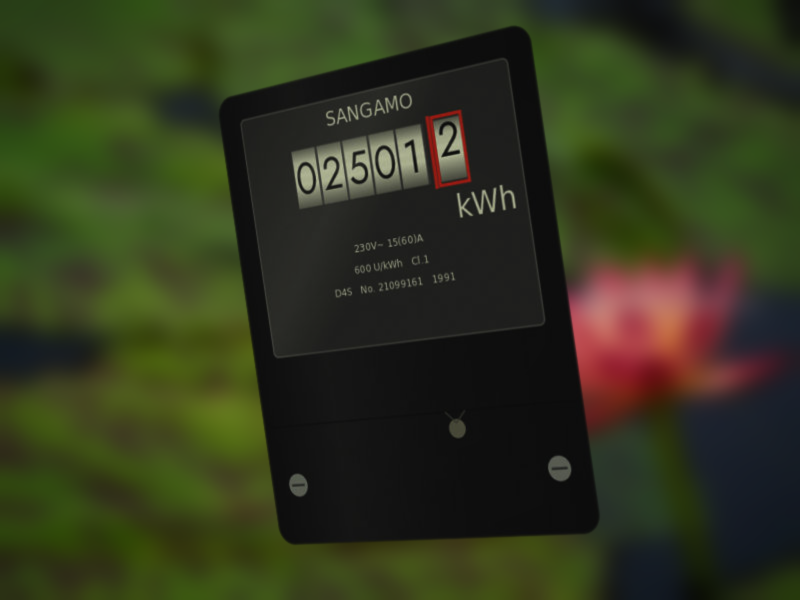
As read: **2501.2** kWh
